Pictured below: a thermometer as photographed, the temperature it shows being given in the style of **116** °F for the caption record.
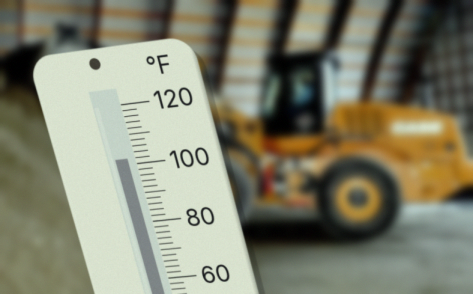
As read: **102** °F
